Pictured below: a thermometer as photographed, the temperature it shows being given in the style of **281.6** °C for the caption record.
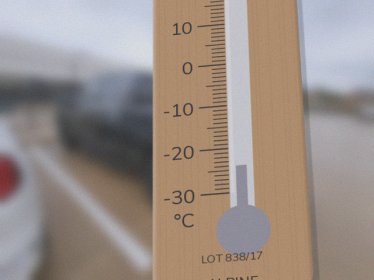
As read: **-24** °C
